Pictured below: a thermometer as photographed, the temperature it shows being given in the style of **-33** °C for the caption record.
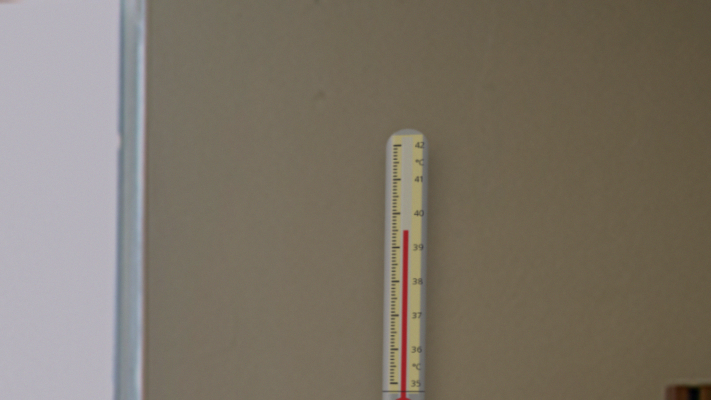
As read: **39.5** °C
